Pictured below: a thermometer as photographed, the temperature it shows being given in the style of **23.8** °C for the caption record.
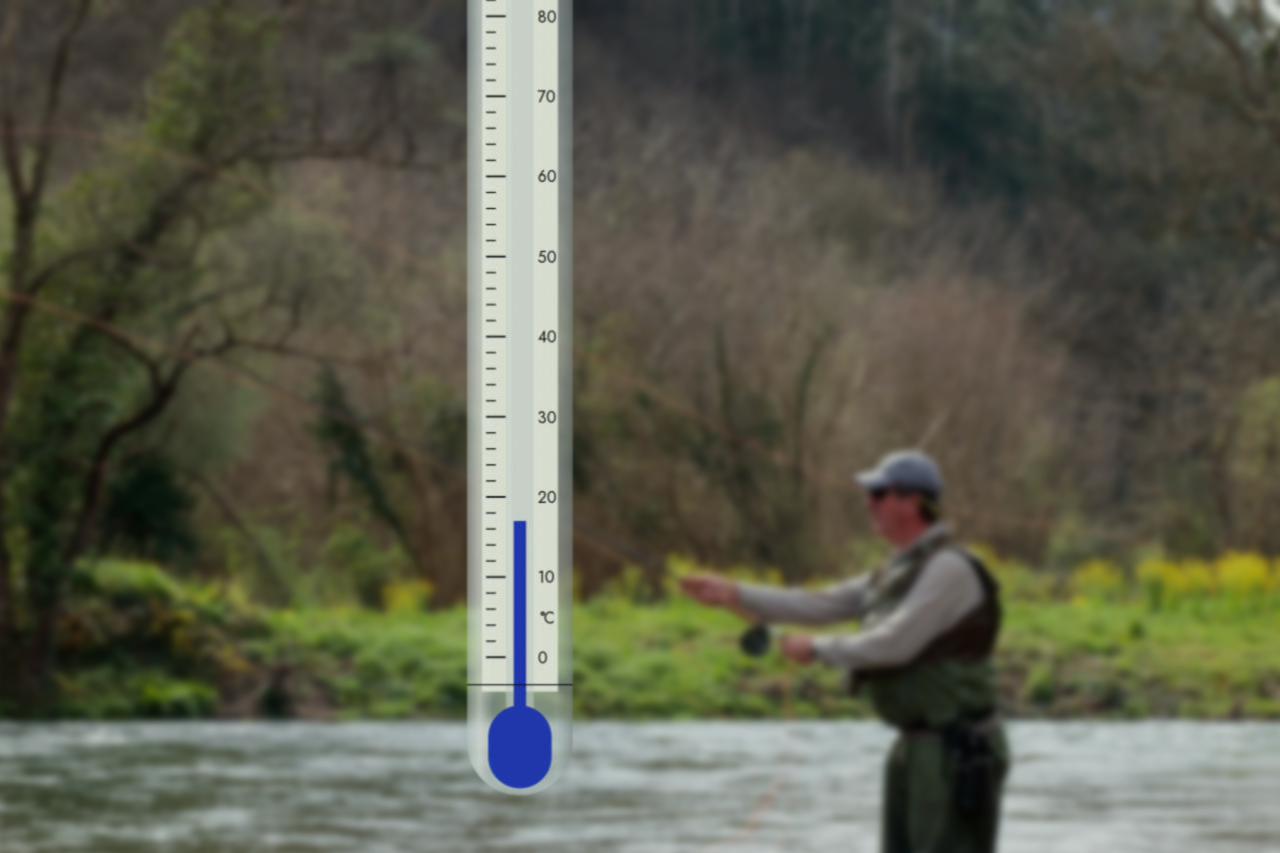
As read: **17** °C
